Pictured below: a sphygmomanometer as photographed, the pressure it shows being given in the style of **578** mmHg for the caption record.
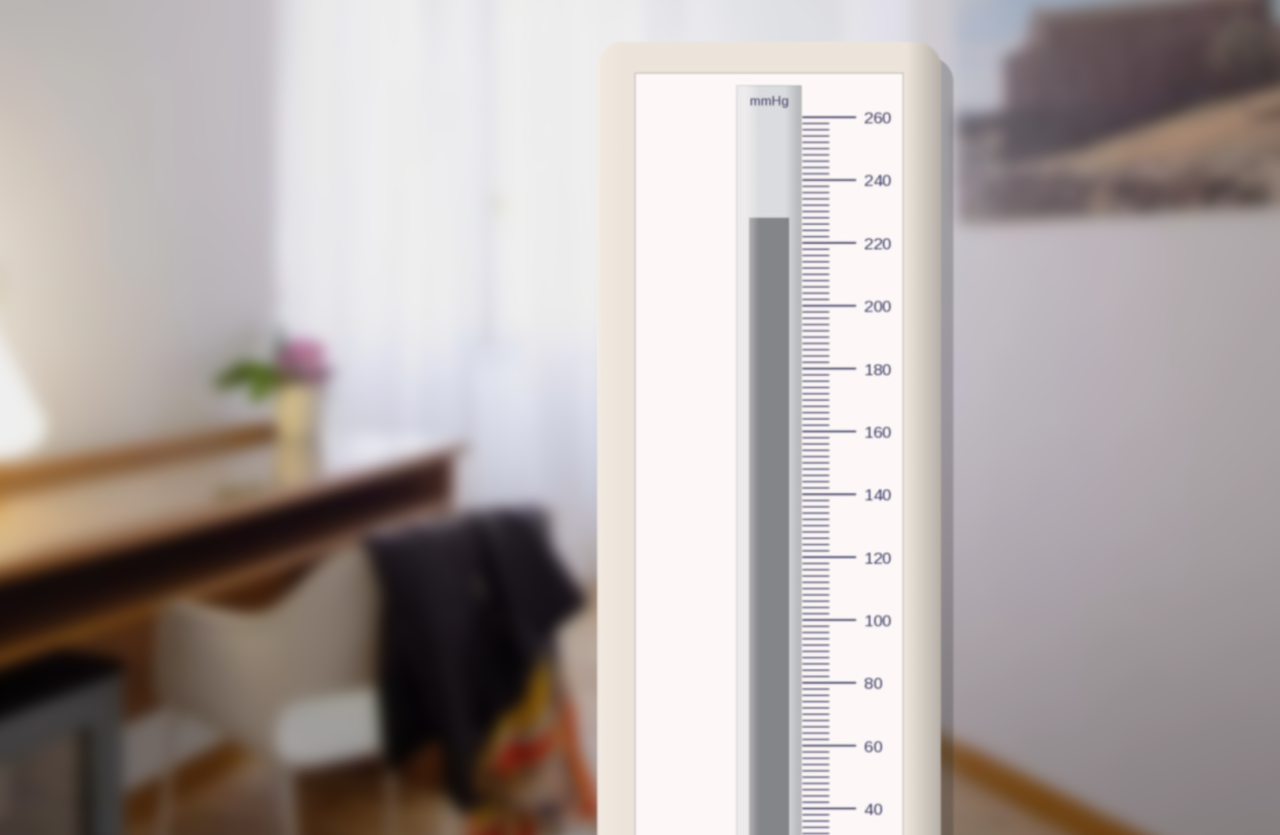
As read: **228** mmHg
